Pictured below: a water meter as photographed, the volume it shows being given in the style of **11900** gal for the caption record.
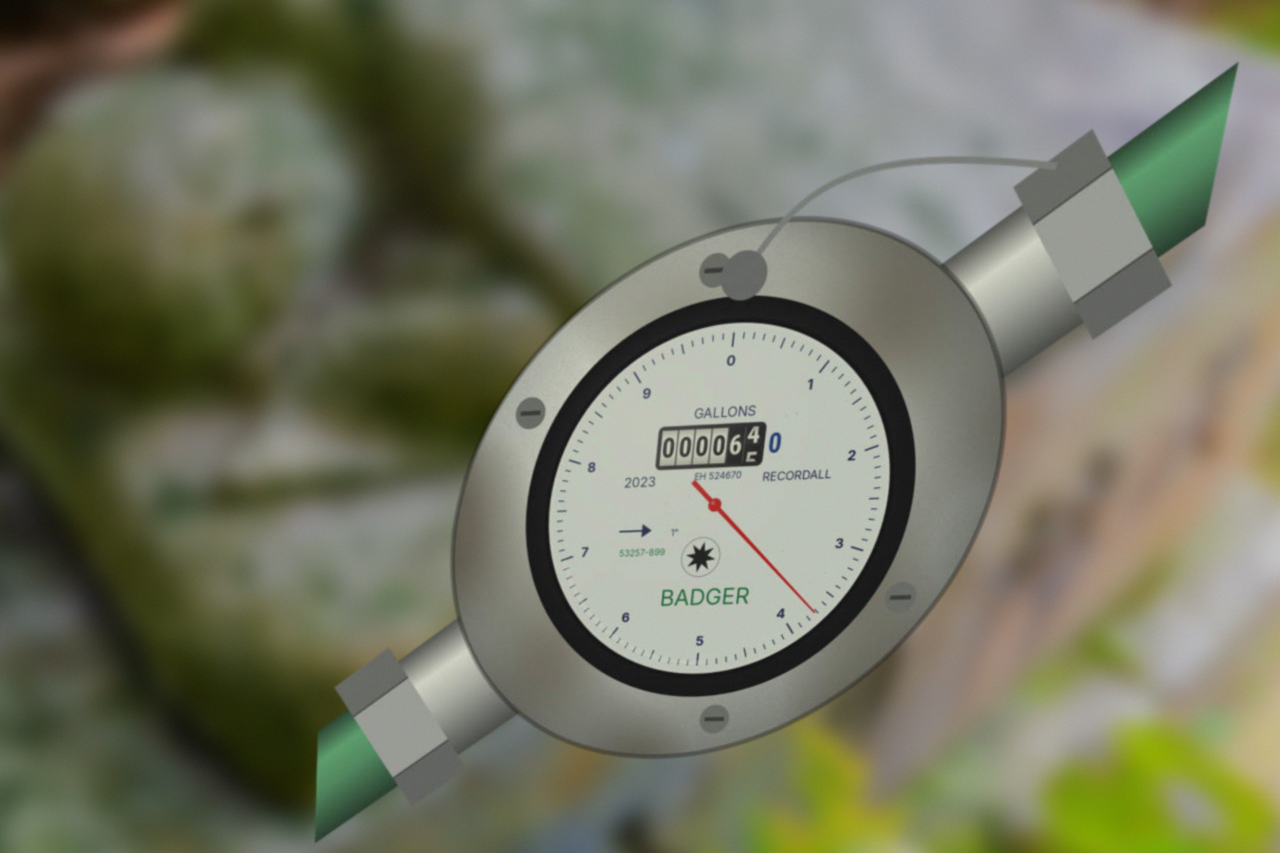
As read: **643.7** gal
